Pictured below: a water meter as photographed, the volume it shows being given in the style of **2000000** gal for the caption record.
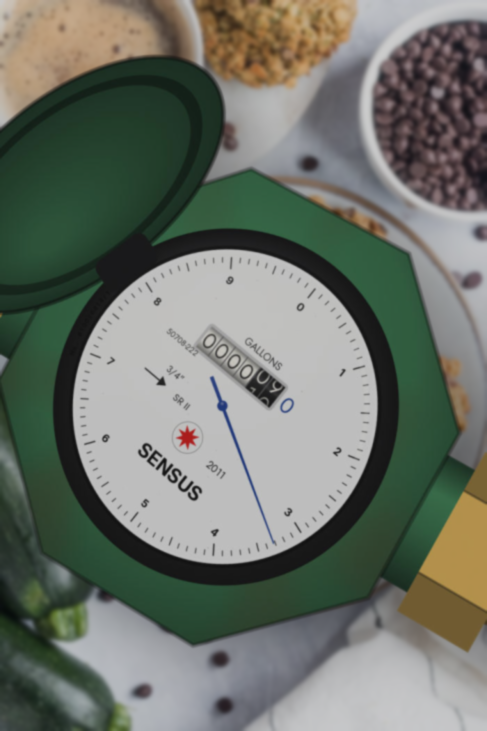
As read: **93.3** gal
